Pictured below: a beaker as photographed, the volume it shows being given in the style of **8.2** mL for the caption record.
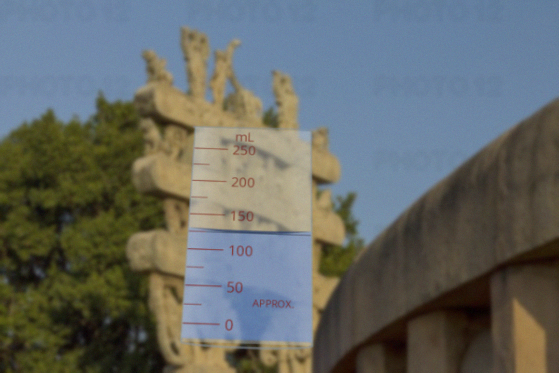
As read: **125** mL
